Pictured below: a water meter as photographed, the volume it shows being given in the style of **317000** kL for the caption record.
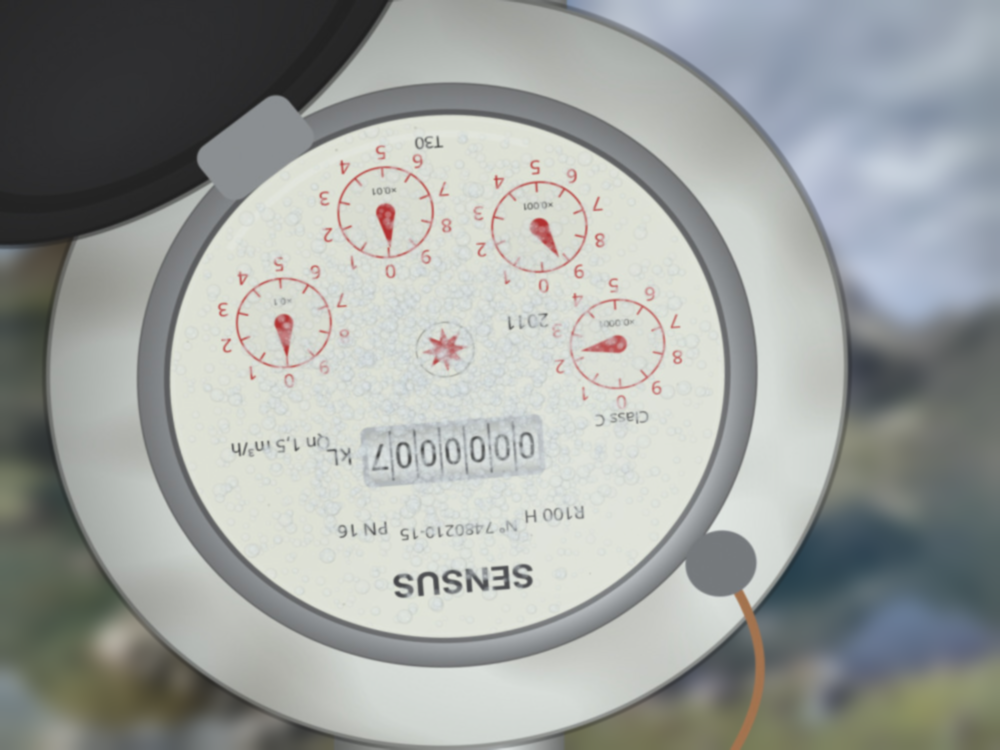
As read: **6.9992** kL
